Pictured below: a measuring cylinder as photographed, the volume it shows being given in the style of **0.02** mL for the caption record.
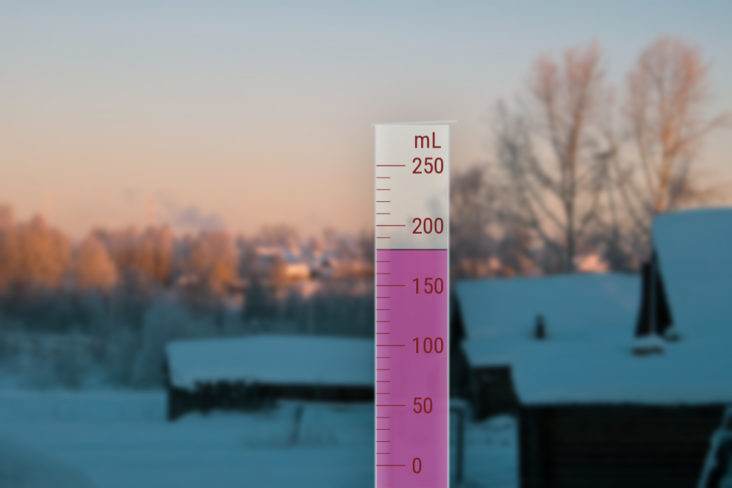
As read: **180** mL
